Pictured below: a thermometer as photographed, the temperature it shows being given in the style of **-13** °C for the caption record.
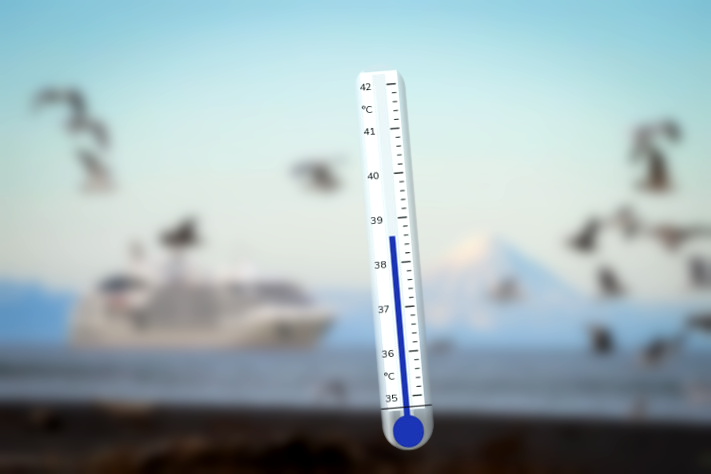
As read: **38.6** °C
